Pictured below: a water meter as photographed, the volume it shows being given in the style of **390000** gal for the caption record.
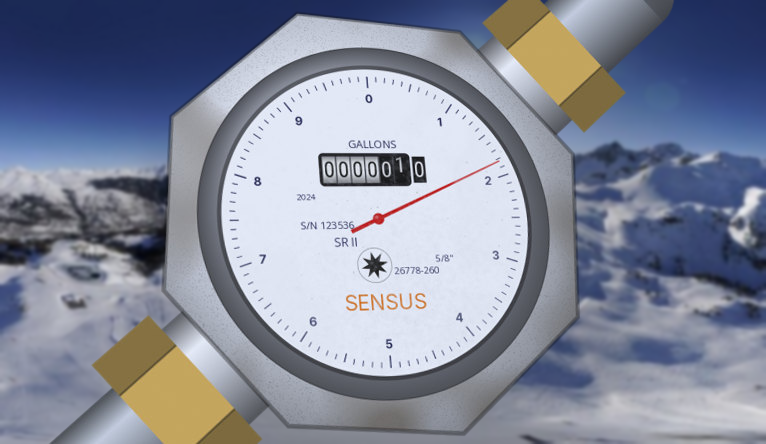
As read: **11.8** gal
